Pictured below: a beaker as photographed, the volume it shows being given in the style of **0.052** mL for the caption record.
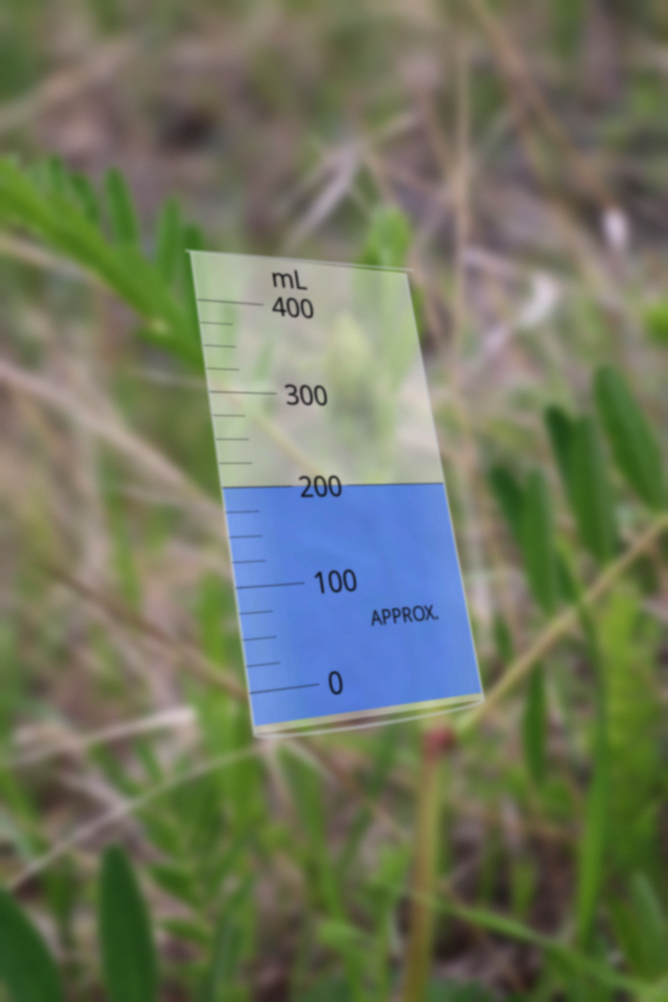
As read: **200** mL
